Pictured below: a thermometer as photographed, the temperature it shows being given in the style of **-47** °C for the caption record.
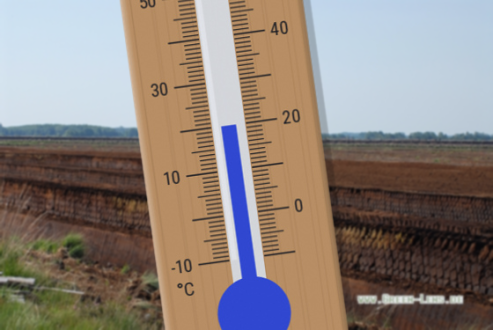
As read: **20** °C
